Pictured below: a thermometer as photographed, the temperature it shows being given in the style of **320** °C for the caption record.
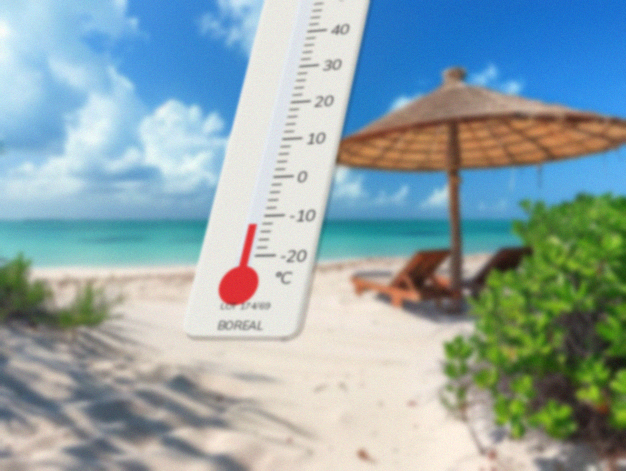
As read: **-12** °C
